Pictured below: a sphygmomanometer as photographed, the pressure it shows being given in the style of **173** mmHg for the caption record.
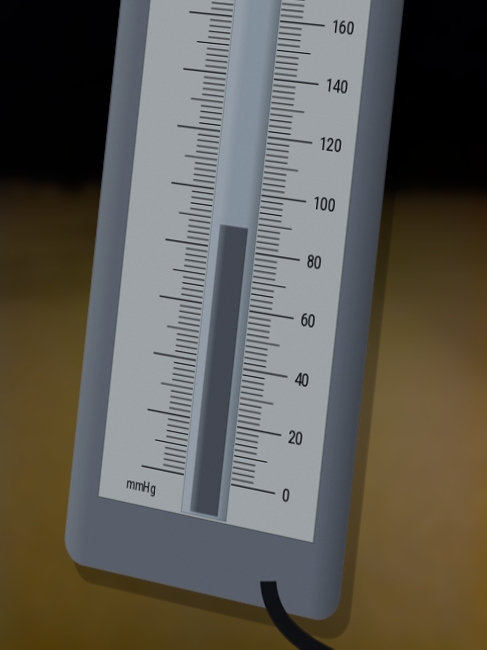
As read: **88** mmHg
